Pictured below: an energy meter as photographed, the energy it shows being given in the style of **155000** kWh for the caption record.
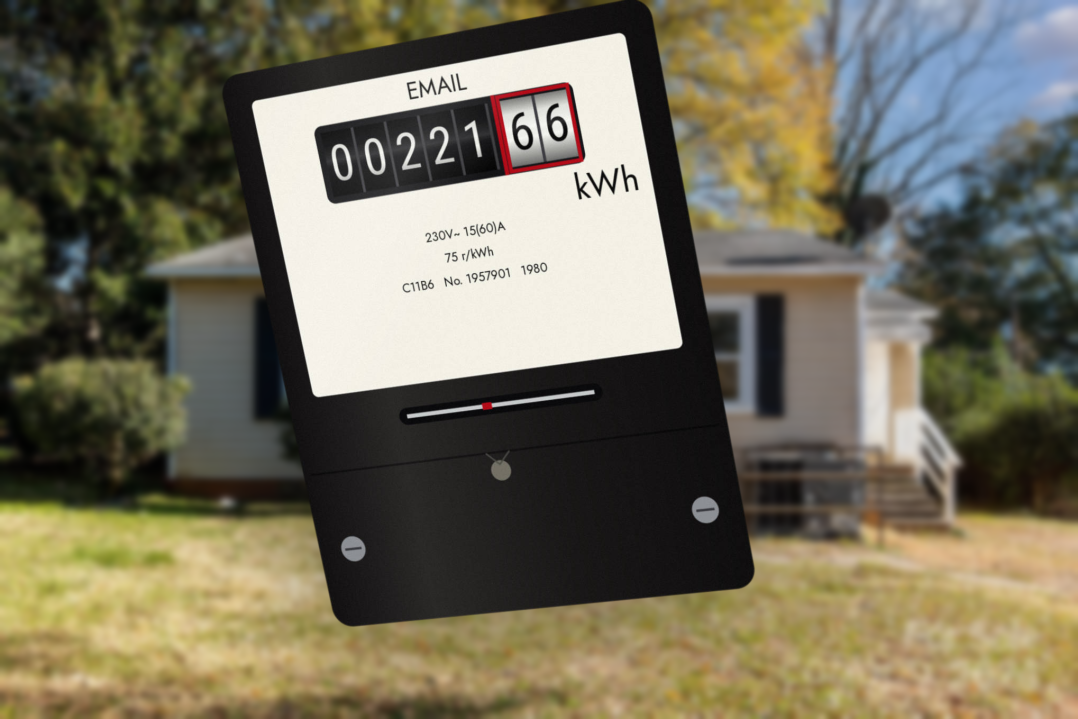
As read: **221.66** kWh
